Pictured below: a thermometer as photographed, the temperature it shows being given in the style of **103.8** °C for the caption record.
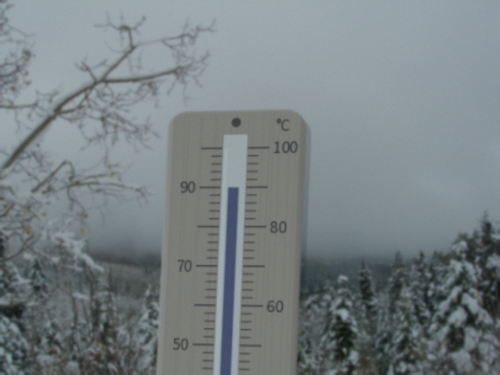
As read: **90** °C
